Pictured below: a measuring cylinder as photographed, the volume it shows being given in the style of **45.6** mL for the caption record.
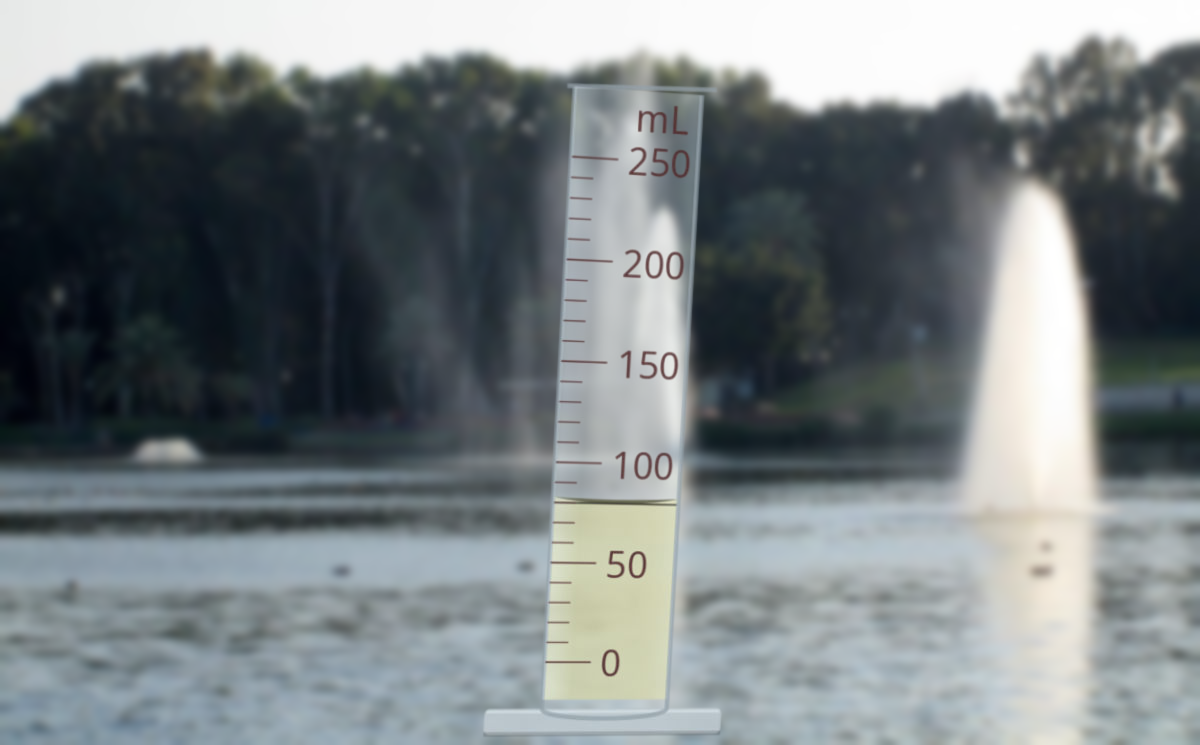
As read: **80** mL
